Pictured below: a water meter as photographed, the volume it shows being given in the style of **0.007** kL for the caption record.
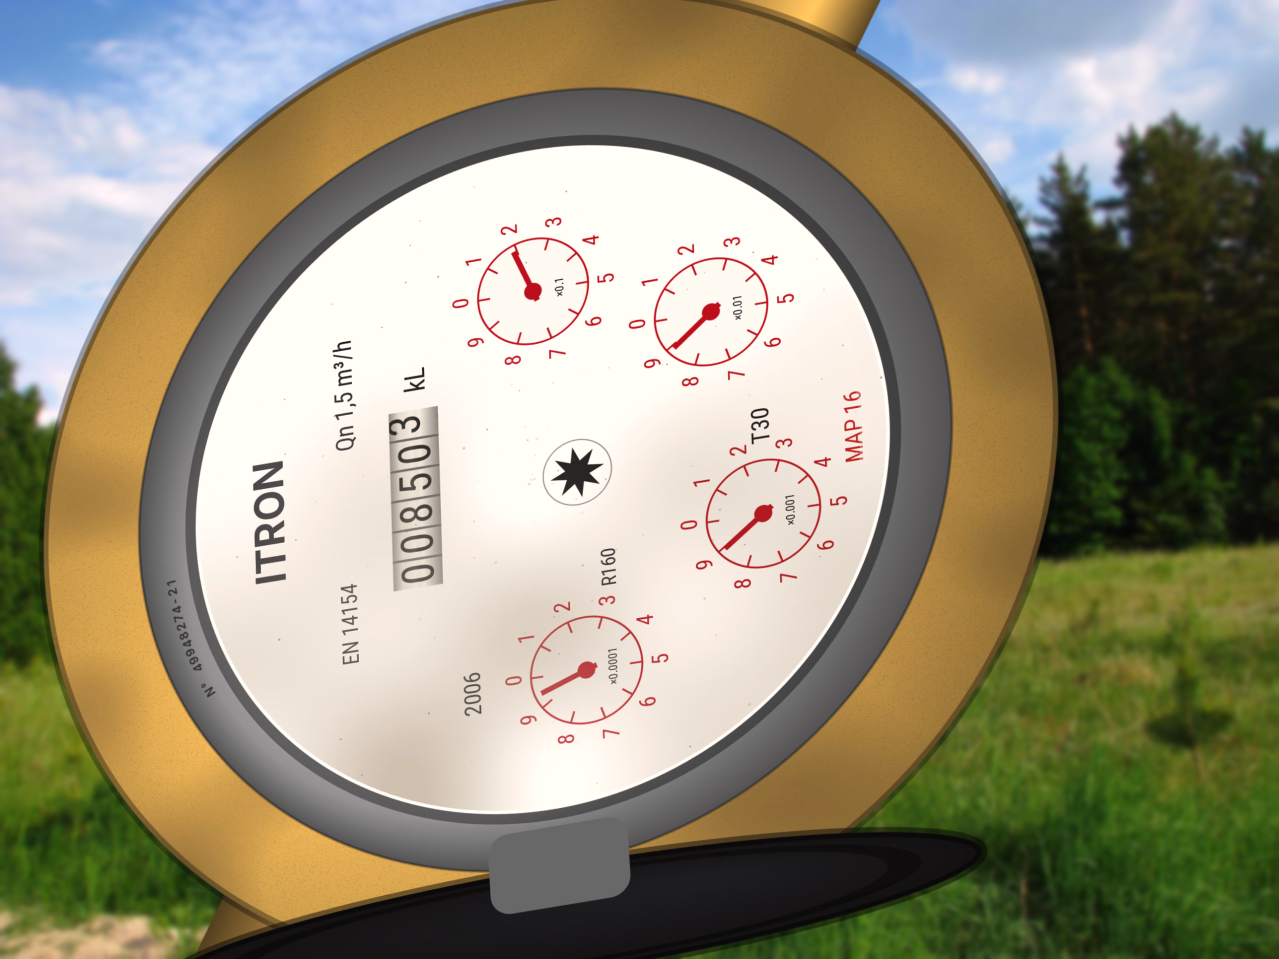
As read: **8503.1889** kL
